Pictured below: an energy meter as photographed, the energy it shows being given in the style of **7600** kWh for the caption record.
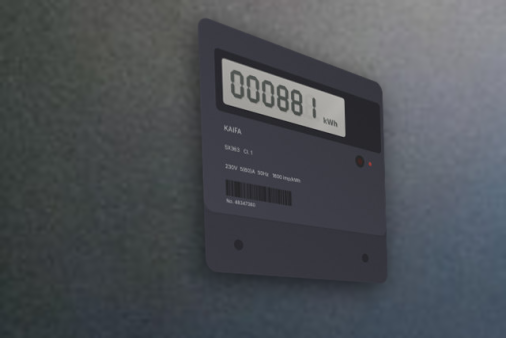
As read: **881** kWh
